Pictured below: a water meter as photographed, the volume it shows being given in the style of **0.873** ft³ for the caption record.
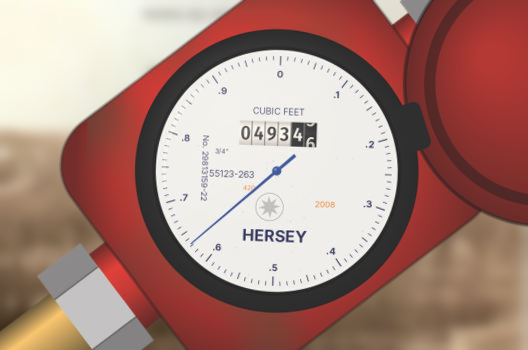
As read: **49345.63** ft³
